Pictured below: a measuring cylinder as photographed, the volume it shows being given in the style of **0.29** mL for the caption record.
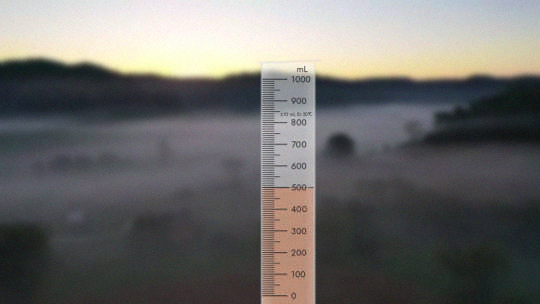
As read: **500** mL
